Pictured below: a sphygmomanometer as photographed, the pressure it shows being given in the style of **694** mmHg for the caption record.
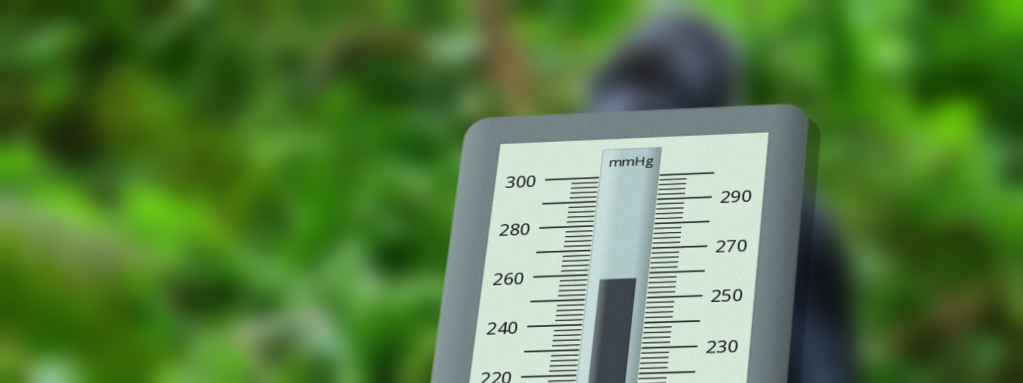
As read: **258** mmHg
